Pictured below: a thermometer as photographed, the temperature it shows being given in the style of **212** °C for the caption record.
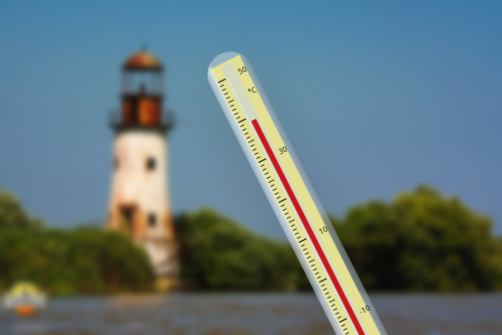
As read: **39** °C
